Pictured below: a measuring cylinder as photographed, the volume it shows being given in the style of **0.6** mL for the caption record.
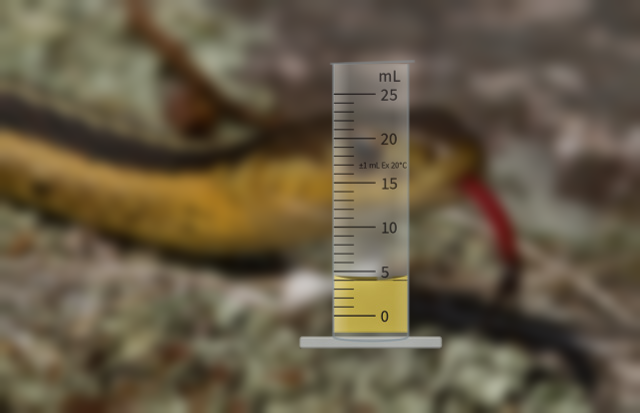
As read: **4** mL
